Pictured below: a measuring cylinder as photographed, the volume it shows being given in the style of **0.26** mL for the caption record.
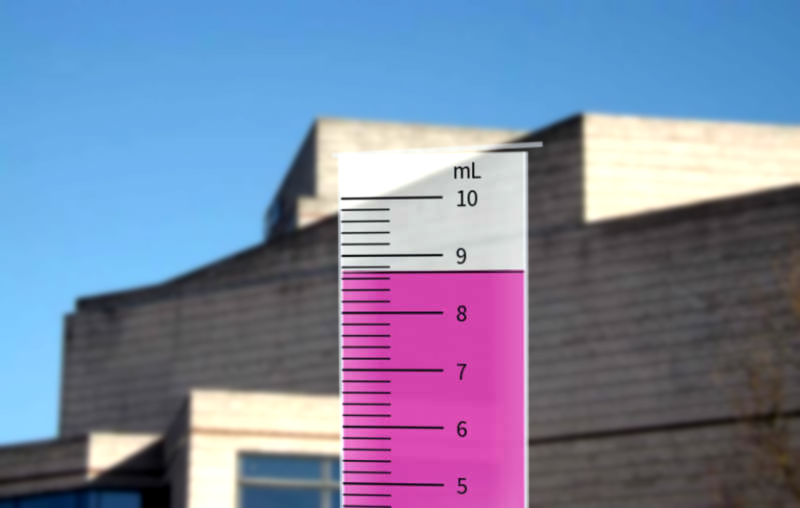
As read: **8.7** mL
